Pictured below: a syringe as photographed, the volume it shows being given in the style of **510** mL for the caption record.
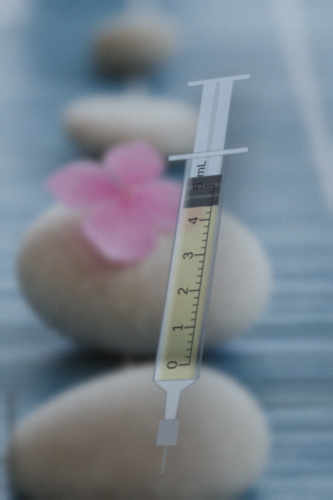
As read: **4.4** mL
